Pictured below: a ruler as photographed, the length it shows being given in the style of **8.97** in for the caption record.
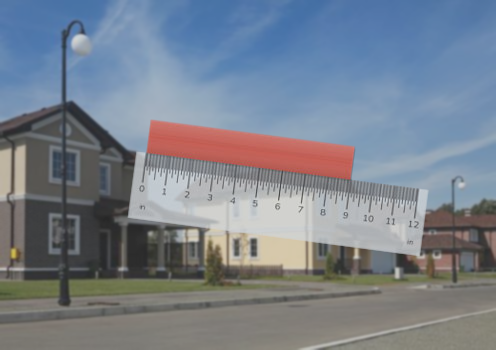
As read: **9** in
